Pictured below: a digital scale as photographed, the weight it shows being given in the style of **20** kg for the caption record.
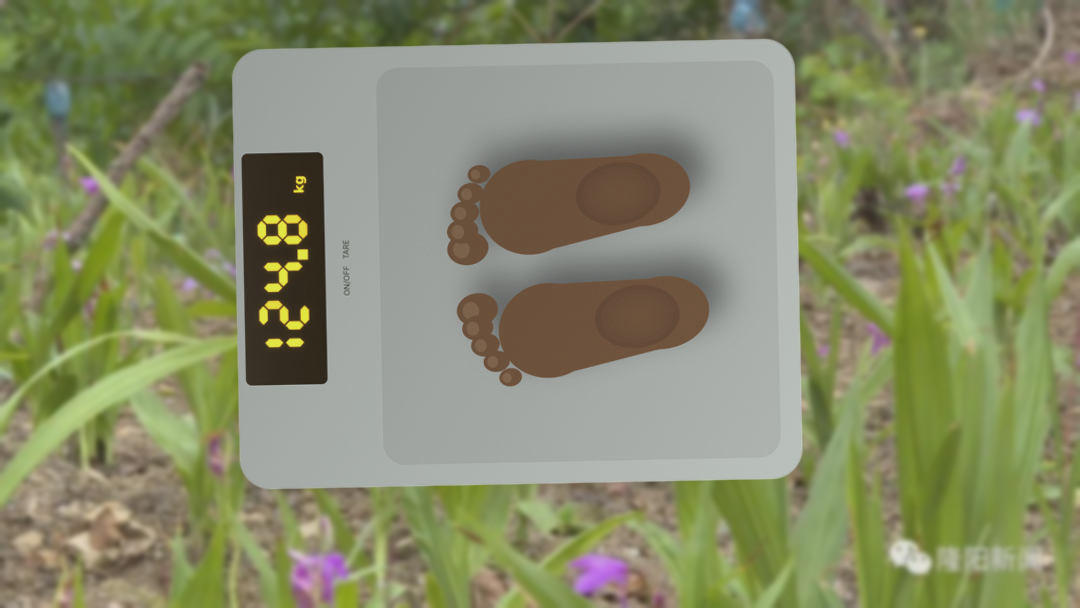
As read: **124.8** kg
